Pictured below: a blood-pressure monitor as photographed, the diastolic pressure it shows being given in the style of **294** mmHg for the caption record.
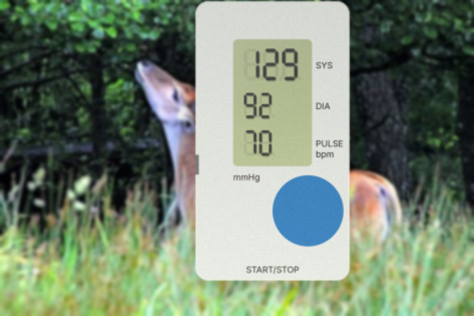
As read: **92** mmHg
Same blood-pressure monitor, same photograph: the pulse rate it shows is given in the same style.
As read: **70** bpm
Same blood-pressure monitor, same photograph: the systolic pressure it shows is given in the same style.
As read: **129** mmHg
